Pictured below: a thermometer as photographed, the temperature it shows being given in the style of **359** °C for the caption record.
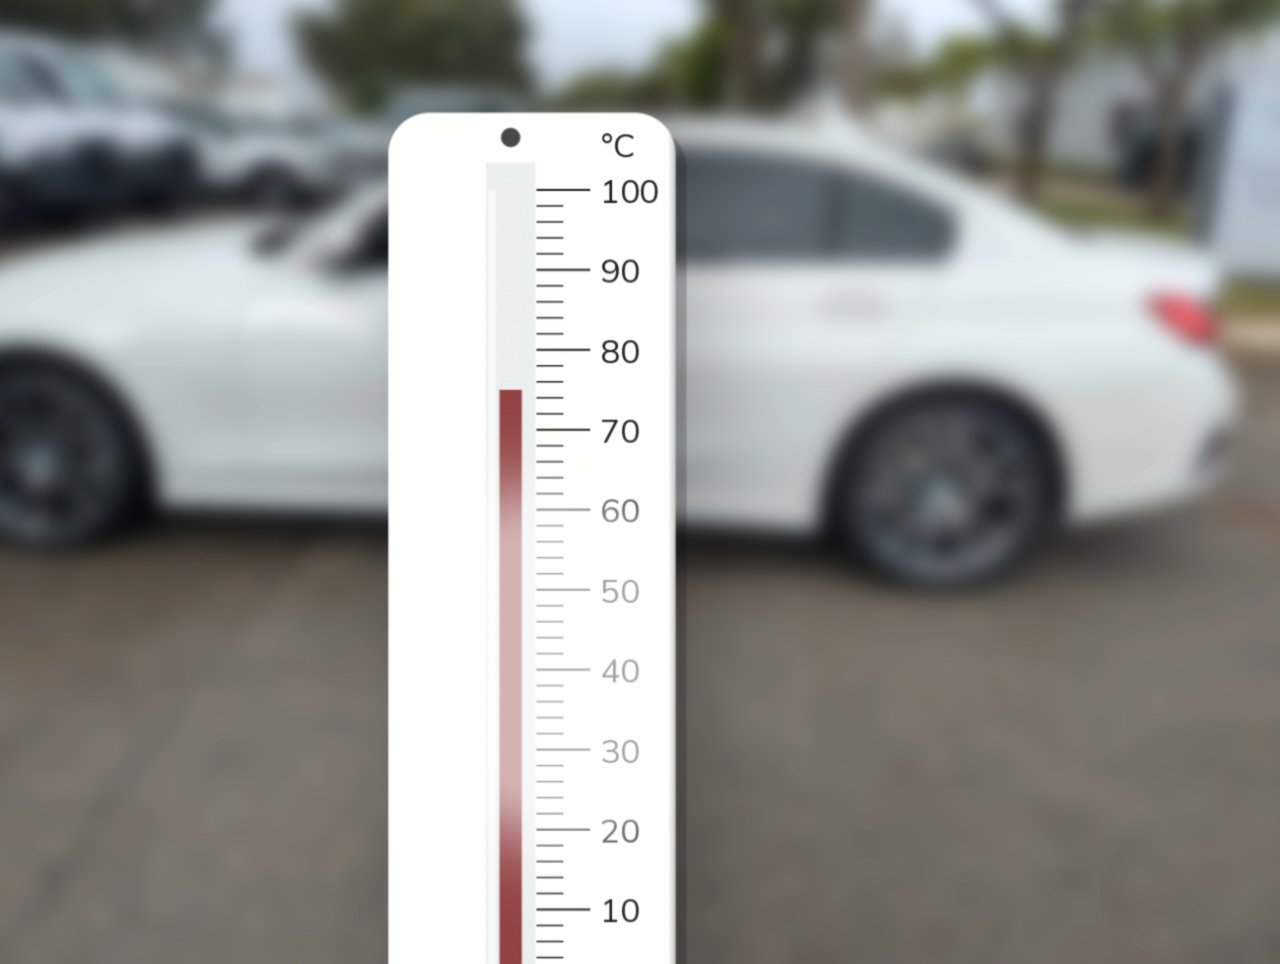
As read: **75** °C
